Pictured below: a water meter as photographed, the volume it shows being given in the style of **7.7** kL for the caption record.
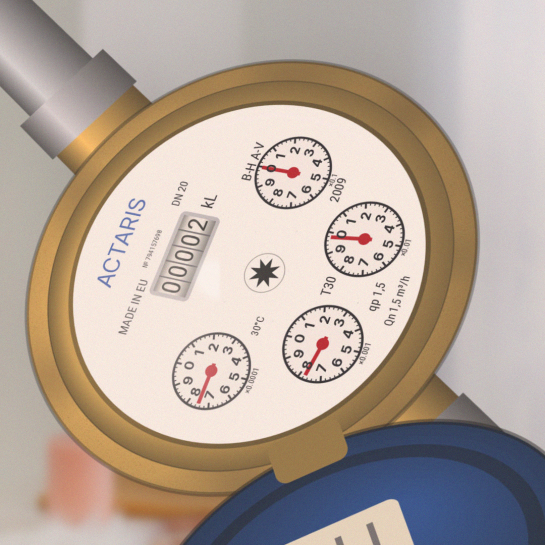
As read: **1.9977** kL
